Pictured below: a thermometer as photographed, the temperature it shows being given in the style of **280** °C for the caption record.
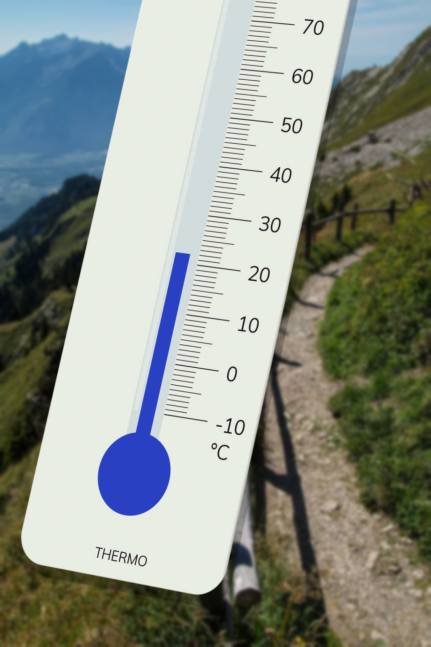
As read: **22** °C
